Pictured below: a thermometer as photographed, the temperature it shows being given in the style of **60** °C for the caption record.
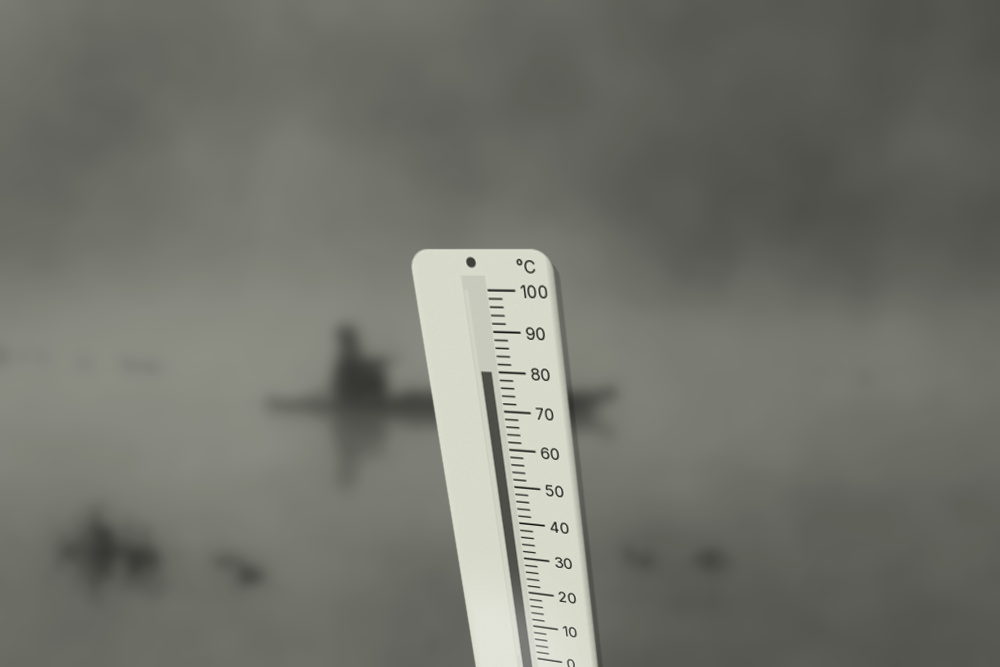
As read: **80** °C
